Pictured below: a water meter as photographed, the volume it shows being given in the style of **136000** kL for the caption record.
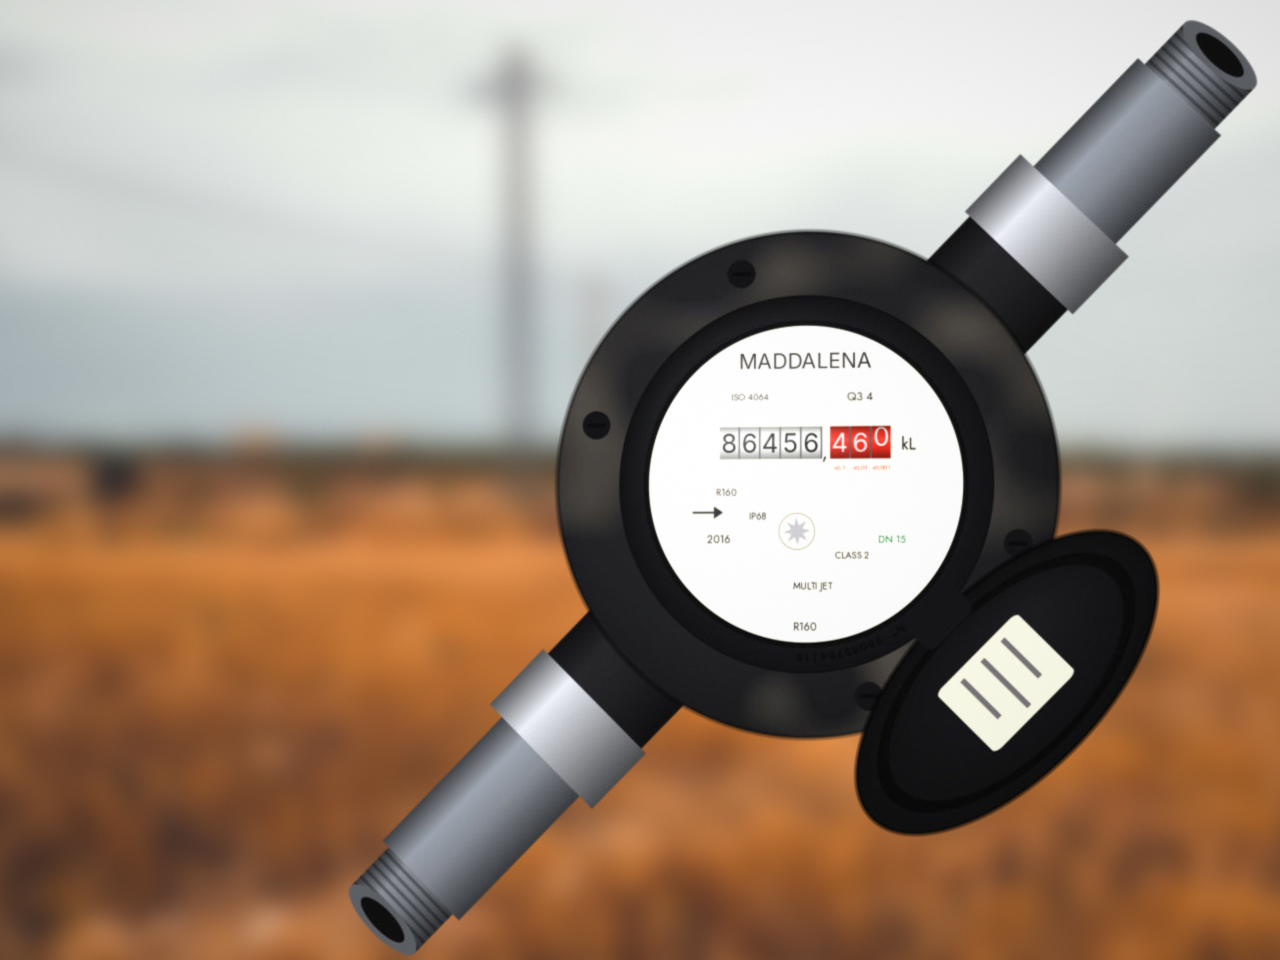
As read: **86456.460** kL
